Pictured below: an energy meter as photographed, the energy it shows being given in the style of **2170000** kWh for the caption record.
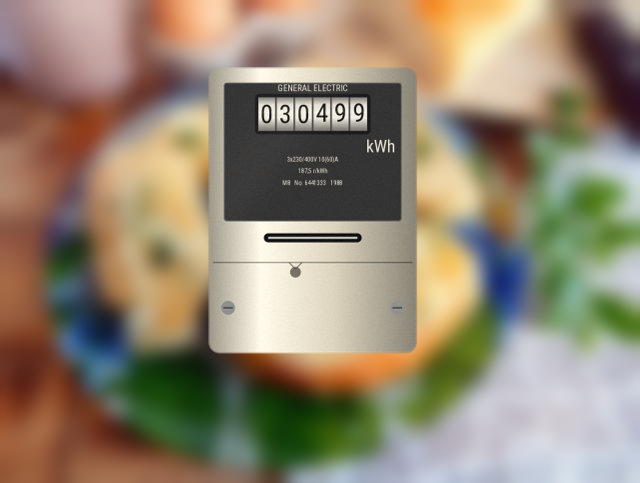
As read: **30499** kWh
